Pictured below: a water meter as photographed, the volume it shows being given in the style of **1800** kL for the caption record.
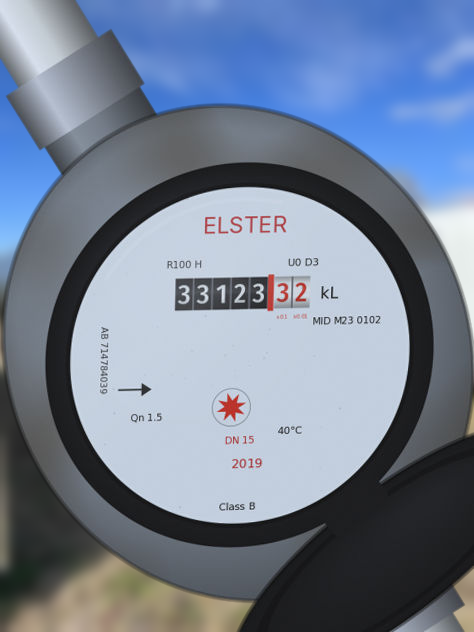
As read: **33123.32** kL
